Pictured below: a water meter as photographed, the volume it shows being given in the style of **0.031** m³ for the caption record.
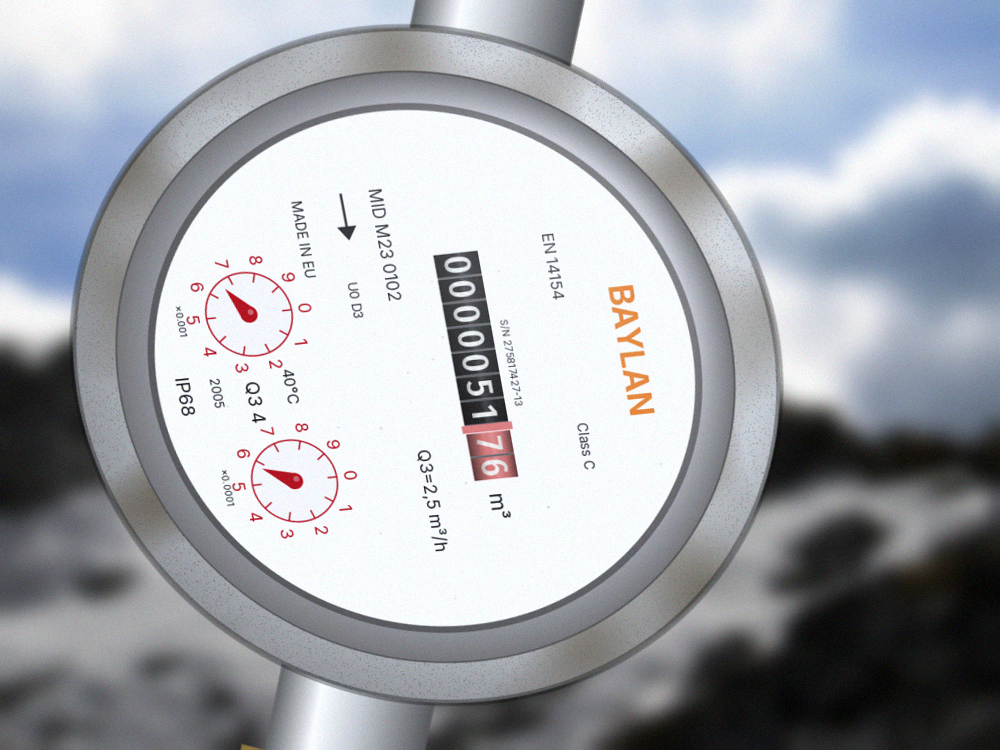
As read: **51.7665** m³
